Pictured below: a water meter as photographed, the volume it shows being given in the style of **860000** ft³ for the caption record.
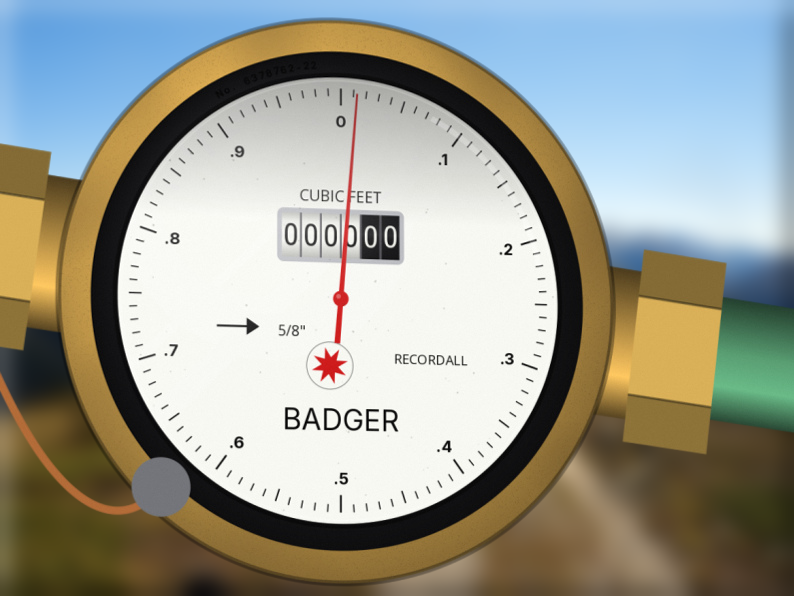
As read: **0.01** ft³
